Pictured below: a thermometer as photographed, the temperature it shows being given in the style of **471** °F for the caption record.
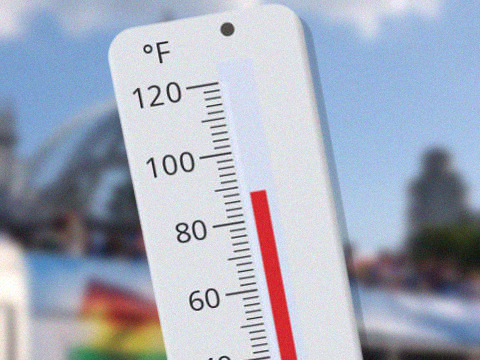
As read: **88** °F
